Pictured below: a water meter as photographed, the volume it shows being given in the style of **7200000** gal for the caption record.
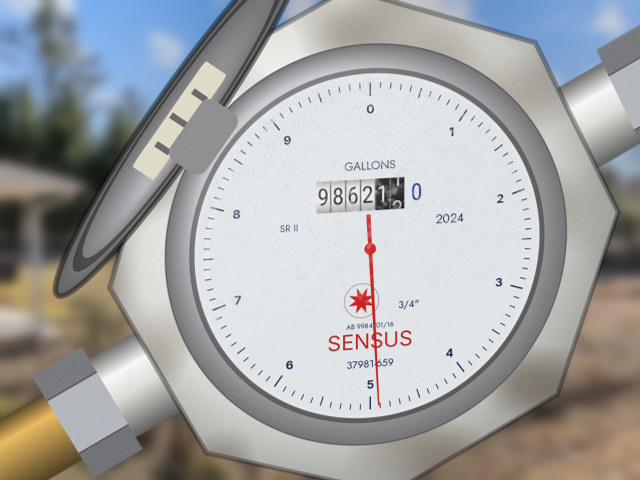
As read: **9862114.9** gal
